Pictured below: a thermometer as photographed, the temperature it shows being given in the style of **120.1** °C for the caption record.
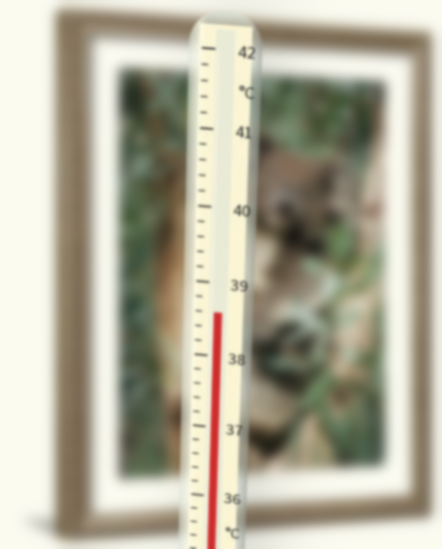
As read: **38.6** °C
